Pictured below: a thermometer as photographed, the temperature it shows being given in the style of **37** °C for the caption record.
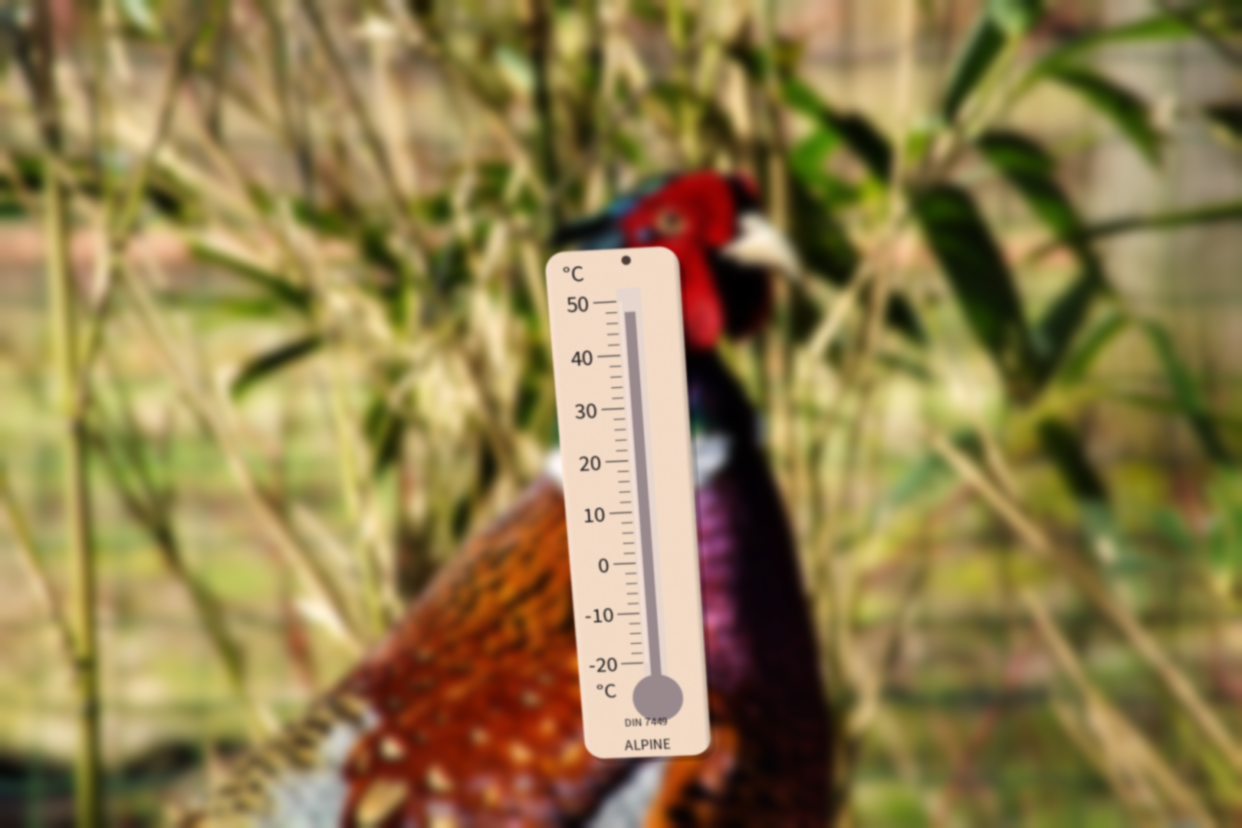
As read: **48** °C
